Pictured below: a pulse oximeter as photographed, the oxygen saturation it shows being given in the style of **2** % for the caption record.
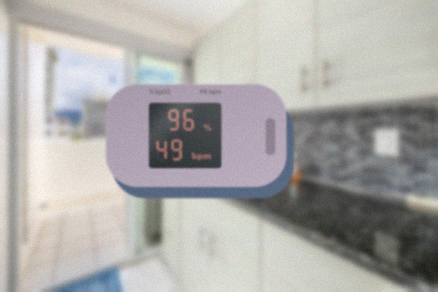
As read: **96** %
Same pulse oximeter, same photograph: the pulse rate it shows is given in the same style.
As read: **49** bpm
